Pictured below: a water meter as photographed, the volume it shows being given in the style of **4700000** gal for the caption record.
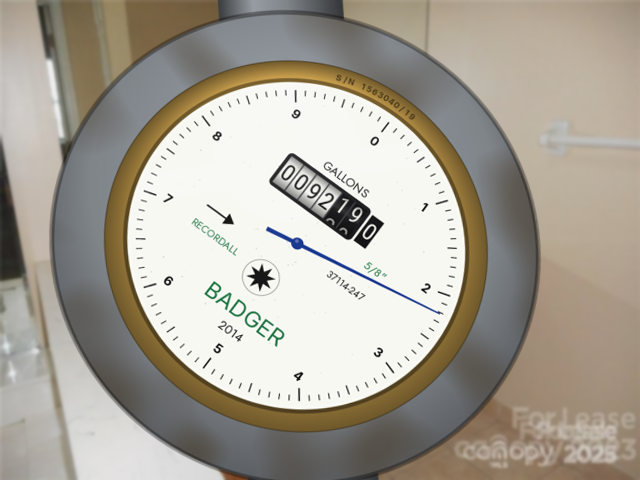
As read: **92192.2** gal
